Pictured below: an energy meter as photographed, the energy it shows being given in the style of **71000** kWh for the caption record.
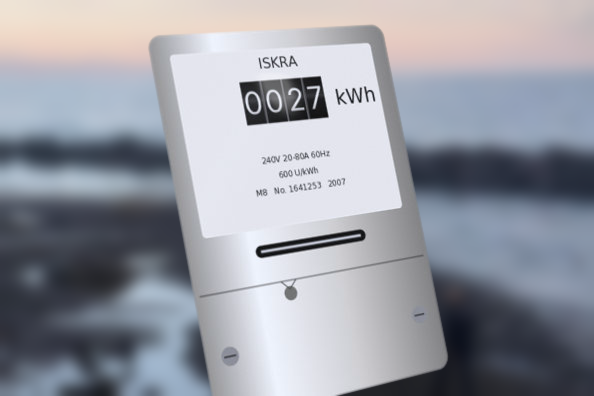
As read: **27** kWh
